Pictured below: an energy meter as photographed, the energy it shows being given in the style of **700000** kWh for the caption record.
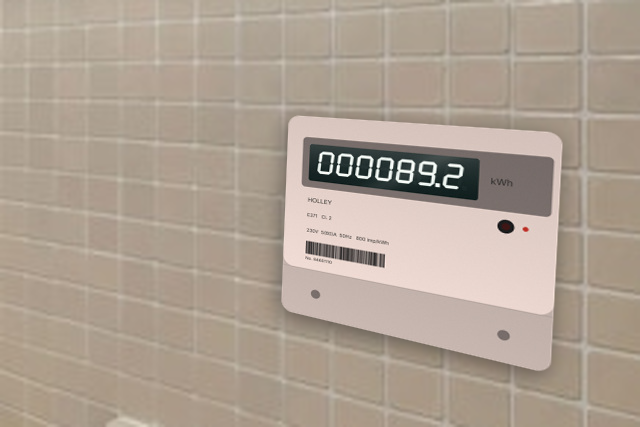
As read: **89.2** kWh
